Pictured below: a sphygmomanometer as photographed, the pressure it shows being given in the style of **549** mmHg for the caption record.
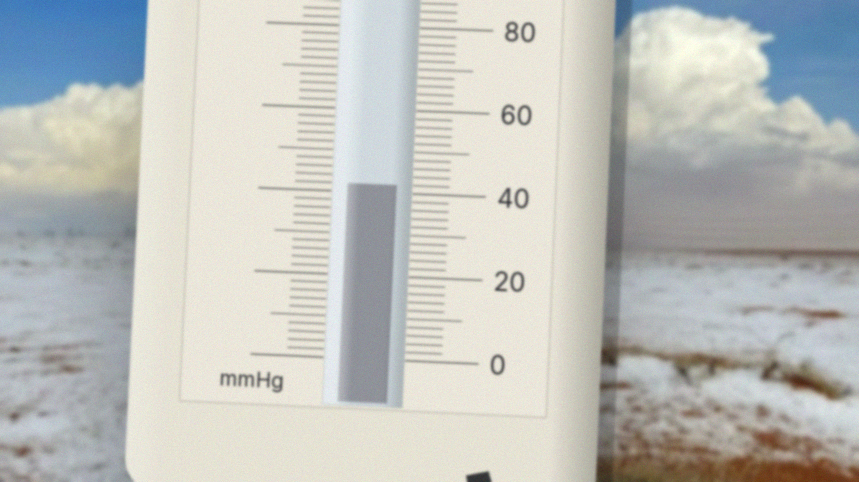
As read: **42** mmHg
